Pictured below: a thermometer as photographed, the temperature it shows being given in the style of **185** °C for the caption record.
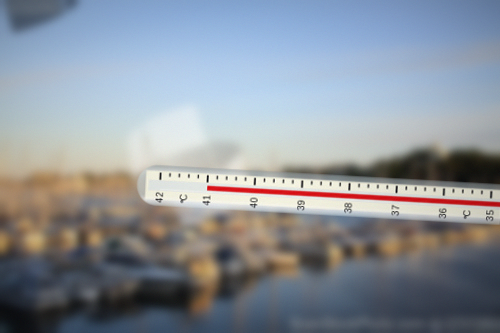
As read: **41** °C
